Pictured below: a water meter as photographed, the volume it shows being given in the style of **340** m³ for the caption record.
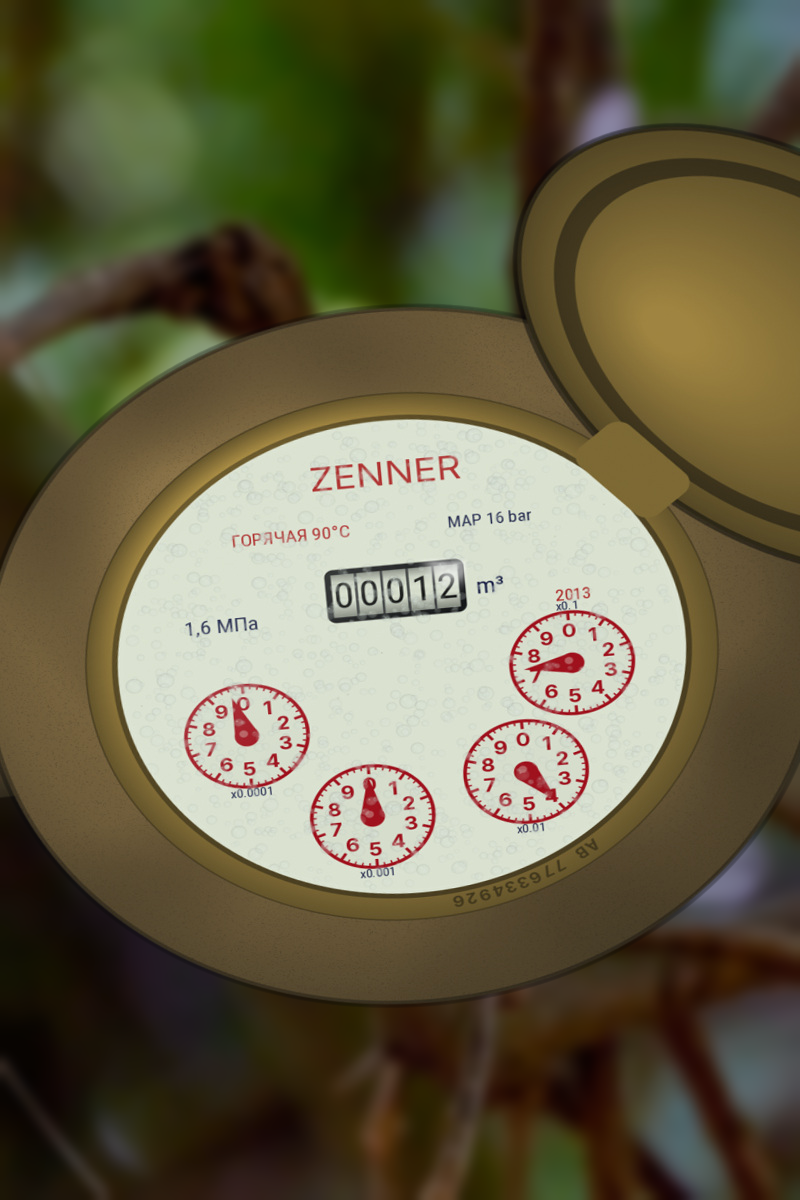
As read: **12.7399** m³
